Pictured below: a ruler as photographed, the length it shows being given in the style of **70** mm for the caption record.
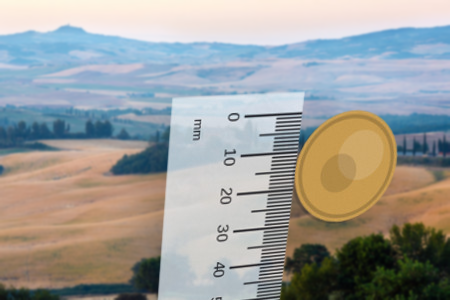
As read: **30** mm
